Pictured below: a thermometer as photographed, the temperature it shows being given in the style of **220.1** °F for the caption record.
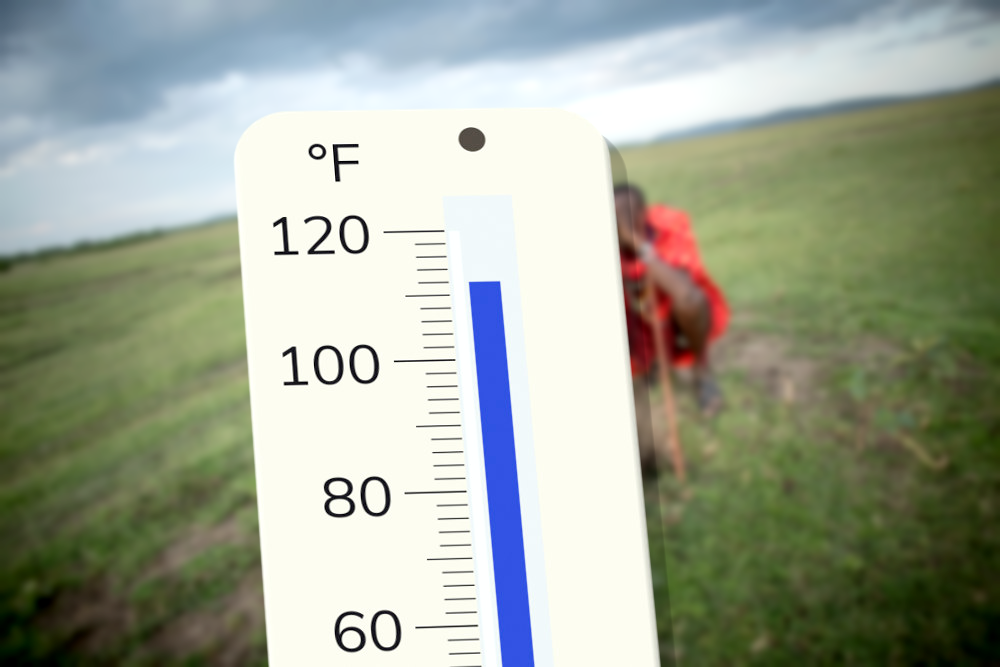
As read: **112** °F
